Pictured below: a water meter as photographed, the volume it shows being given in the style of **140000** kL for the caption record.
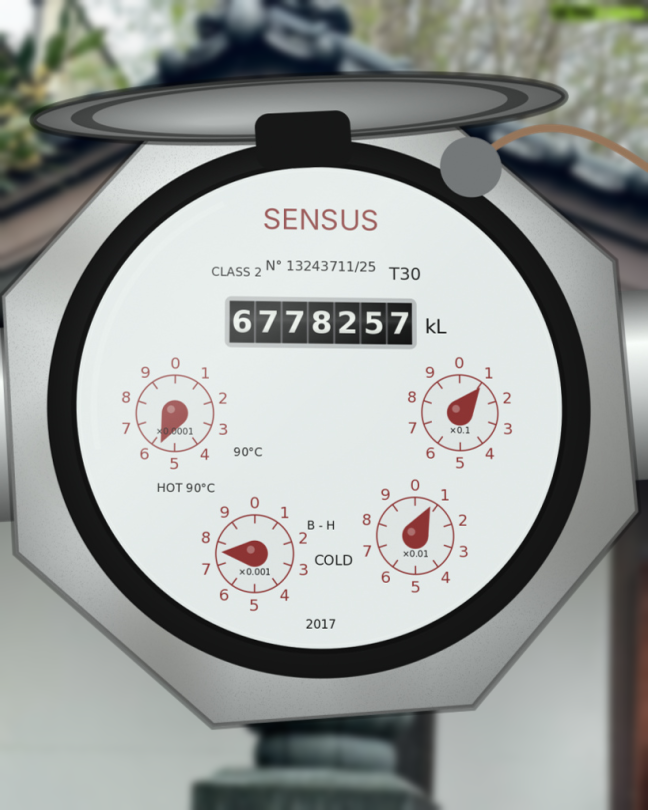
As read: **6778257.1075** kL
